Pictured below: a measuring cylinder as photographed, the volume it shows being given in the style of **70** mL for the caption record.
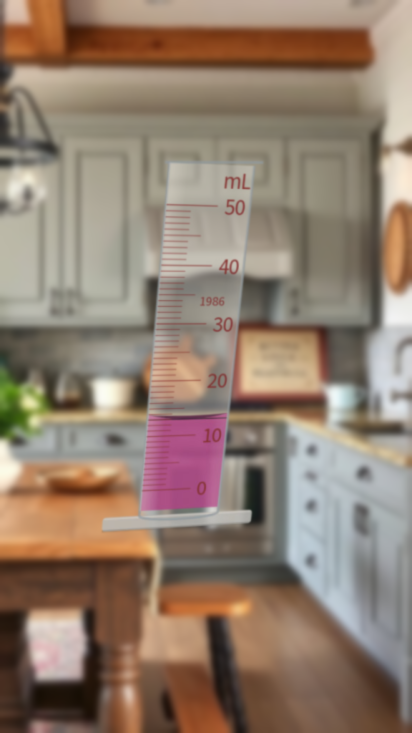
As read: **13** mL
